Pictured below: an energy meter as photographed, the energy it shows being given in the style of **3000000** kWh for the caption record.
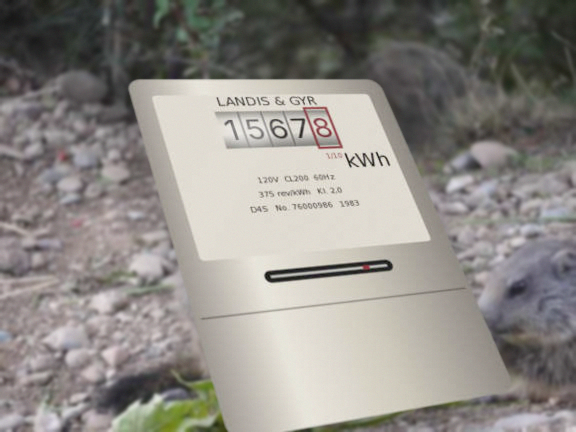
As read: **1567.8** kWh
